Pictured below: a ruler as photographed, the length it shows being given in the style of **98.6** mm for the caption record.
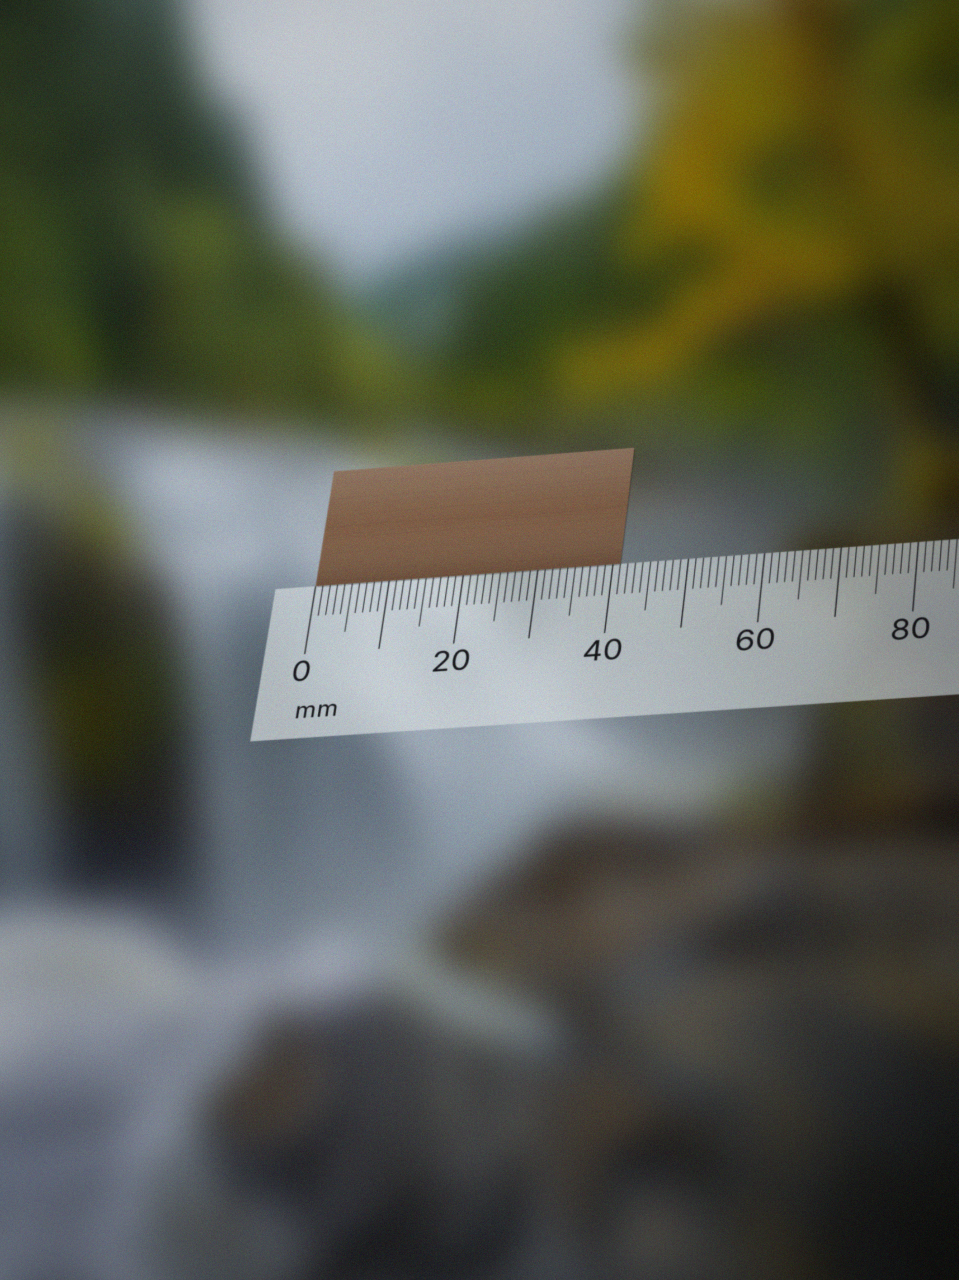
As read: **41** mm
